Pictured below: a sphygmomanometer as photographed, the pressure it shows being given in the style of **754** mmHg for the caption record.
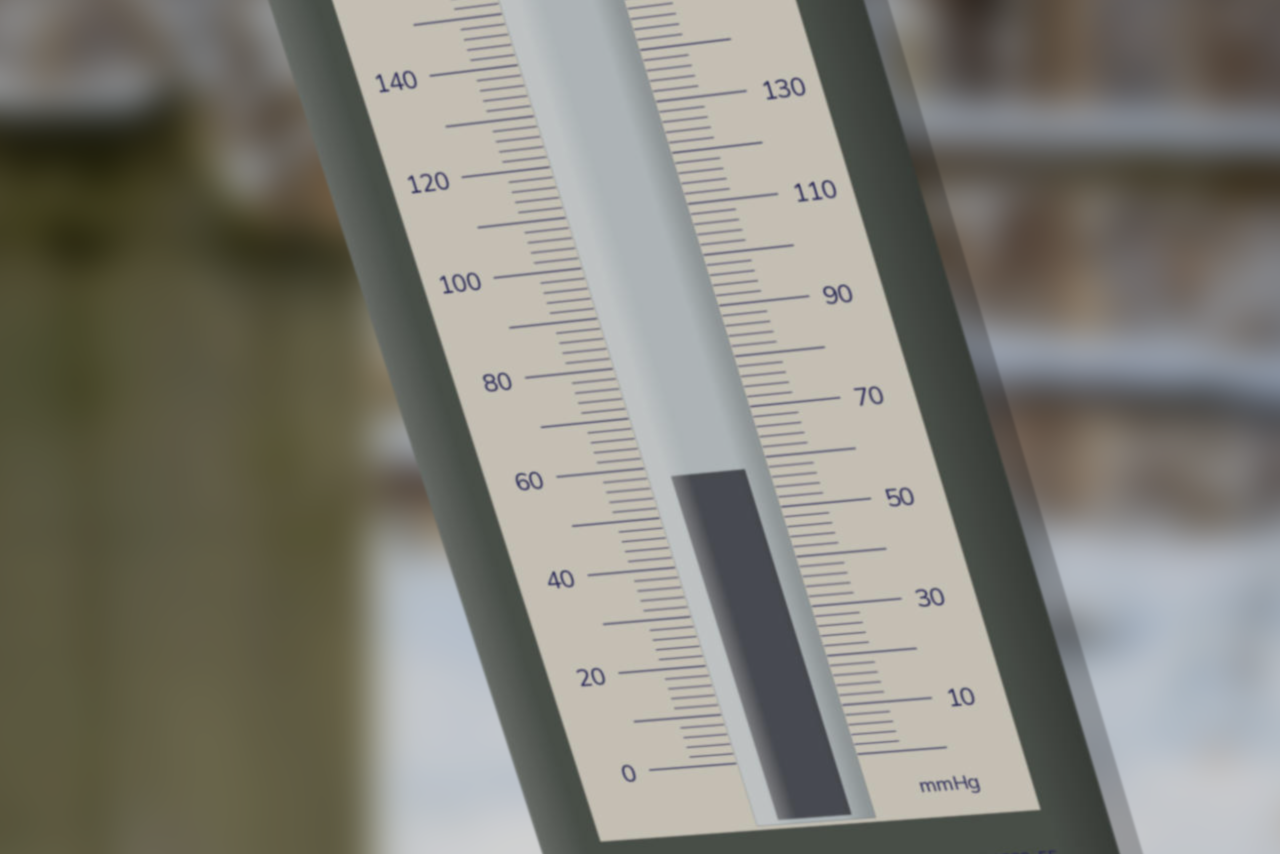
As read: **58** mmHg
